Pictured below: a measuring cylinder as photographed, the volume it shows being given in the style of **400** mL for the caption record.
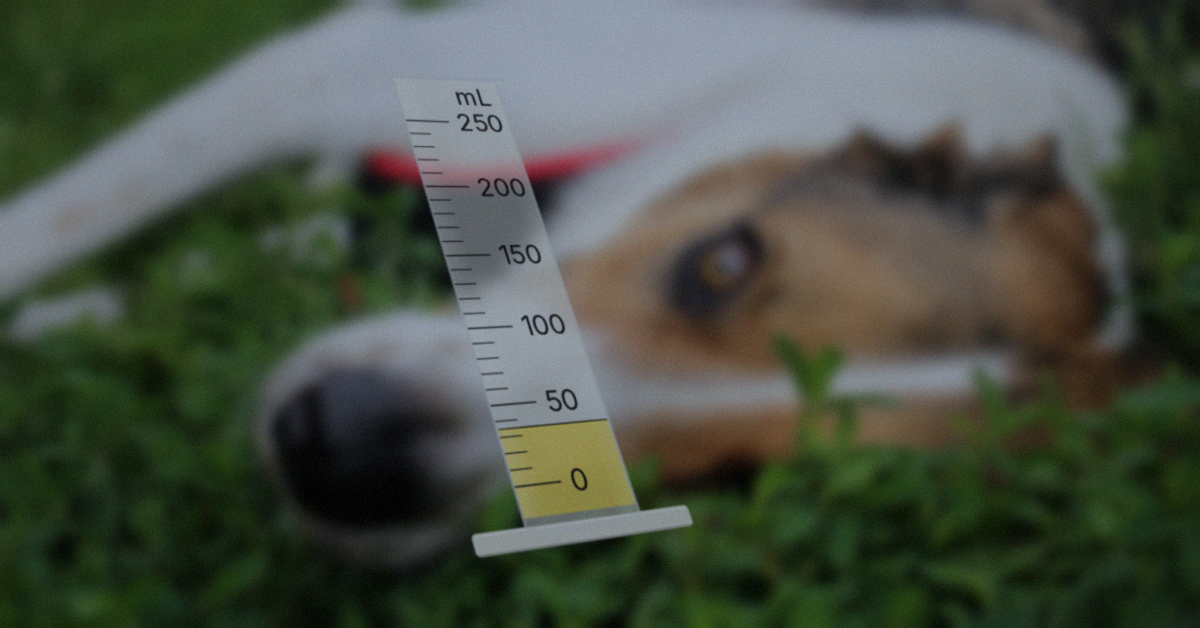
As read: **35** mL
